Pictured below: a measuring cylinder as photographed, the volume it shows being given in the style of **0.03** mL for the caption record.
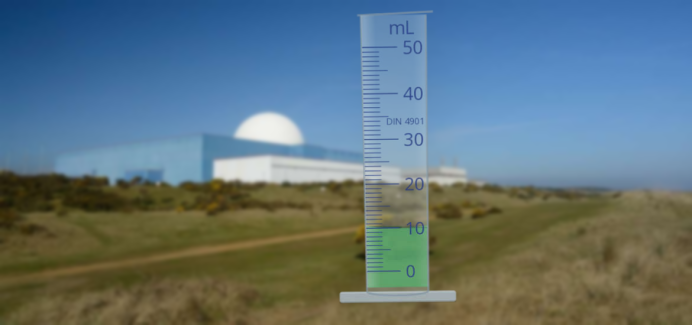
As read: **10** mL
